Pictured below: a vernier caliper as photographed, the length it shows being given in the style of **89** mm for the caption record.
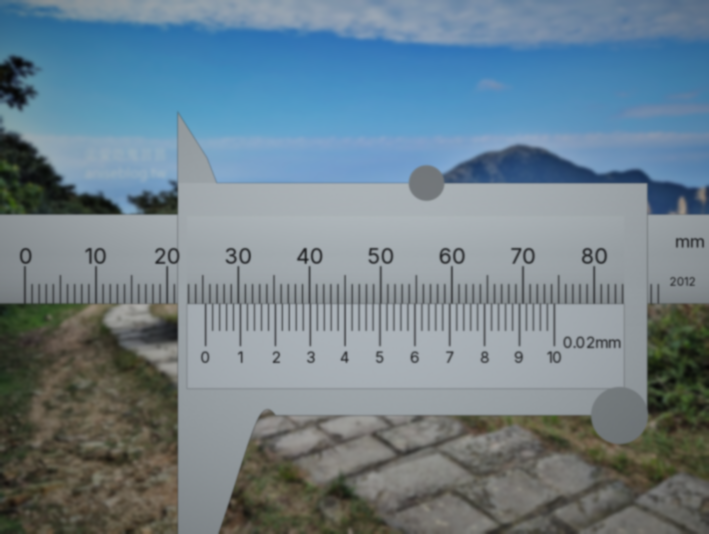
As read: **25.4** mm
